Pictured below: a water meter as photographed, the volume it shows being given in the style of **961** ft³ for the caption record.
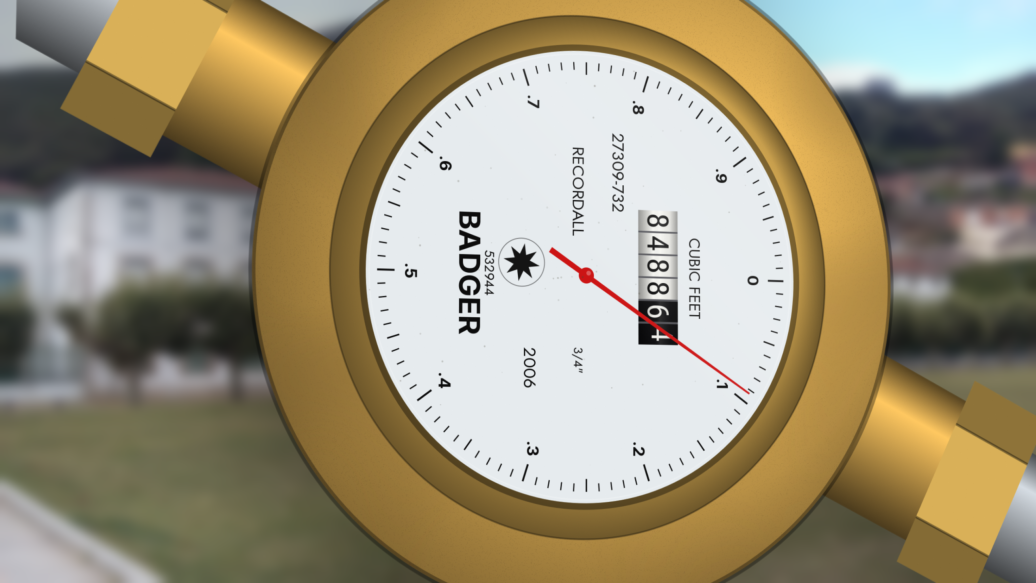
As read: **848864.09** ft³
